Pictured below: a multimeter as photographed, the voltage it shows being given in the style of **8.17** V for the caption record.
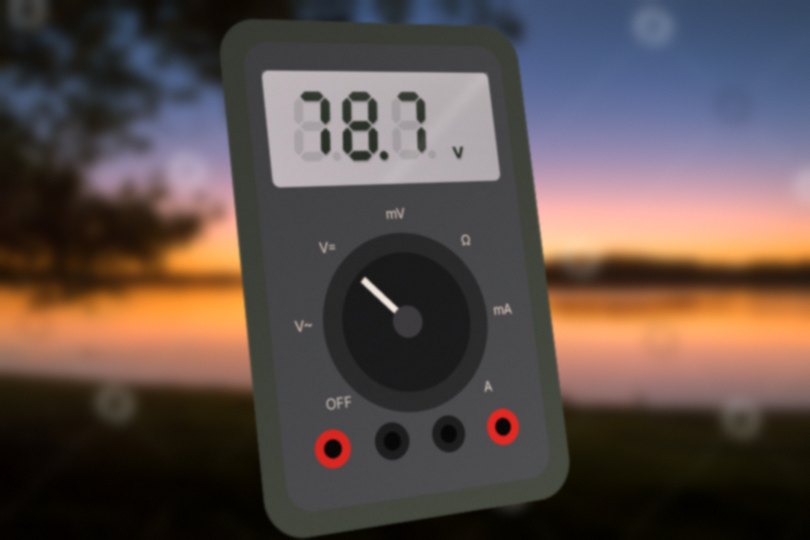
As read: **78.7** V
